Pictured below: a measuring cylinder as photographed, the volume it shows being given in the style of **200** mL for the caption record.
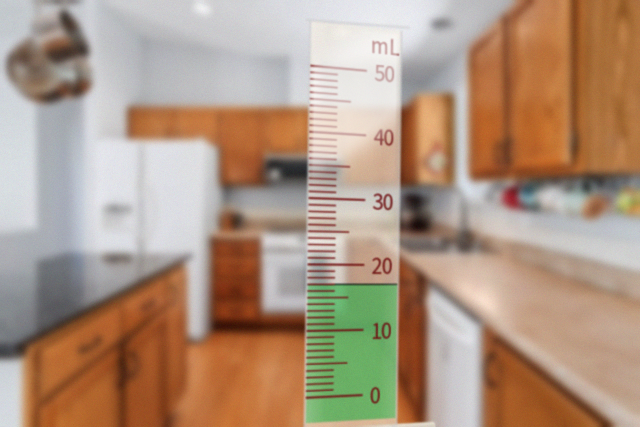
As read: **17** mL
